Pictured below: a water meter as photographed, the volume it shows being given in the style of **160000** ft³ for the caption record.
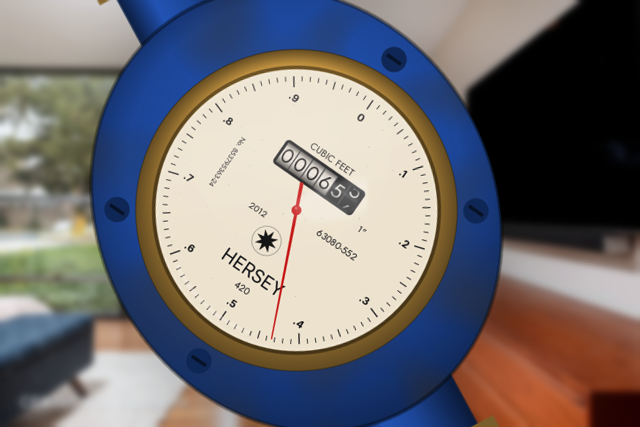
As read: **655.43** ft³
